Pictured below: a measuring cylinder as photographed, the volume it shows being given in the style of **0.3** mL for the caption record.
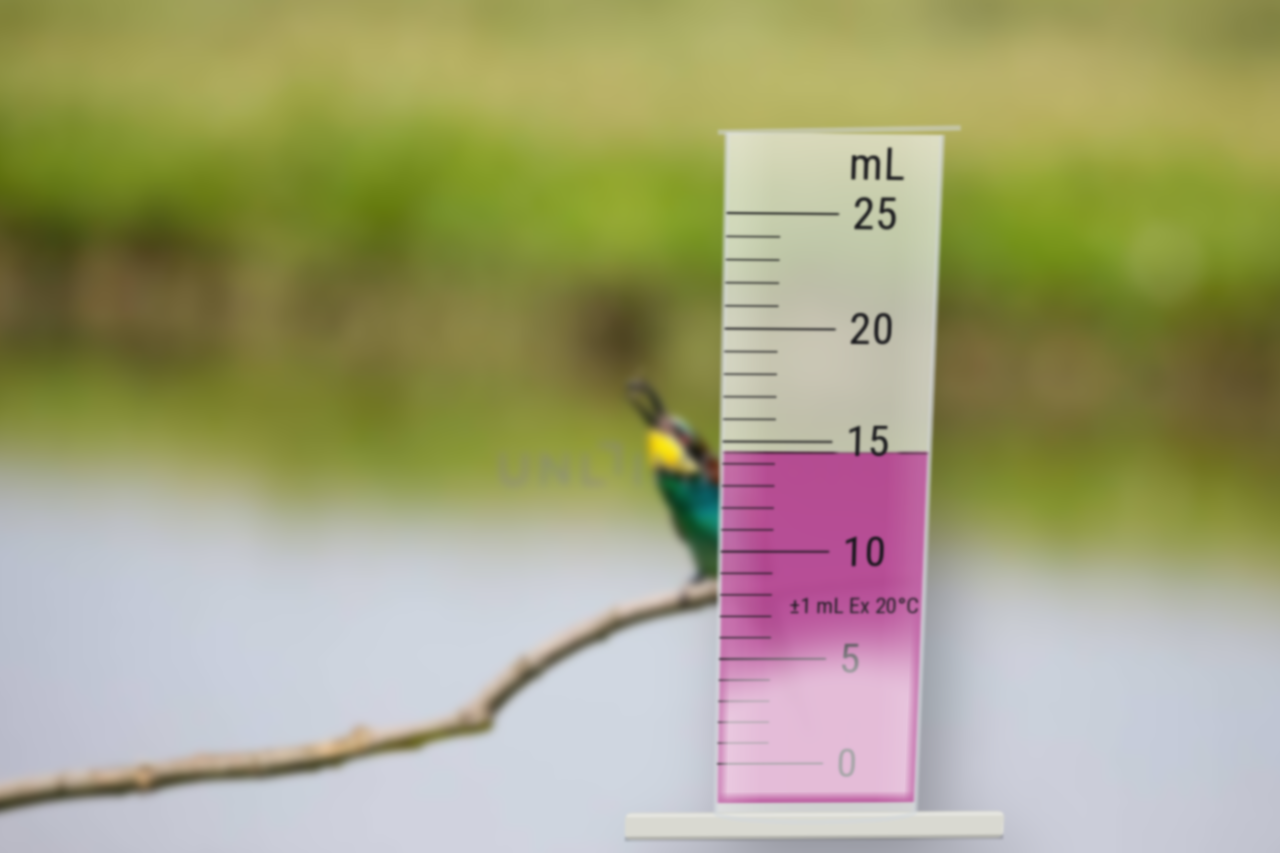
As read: **14.5** mL
